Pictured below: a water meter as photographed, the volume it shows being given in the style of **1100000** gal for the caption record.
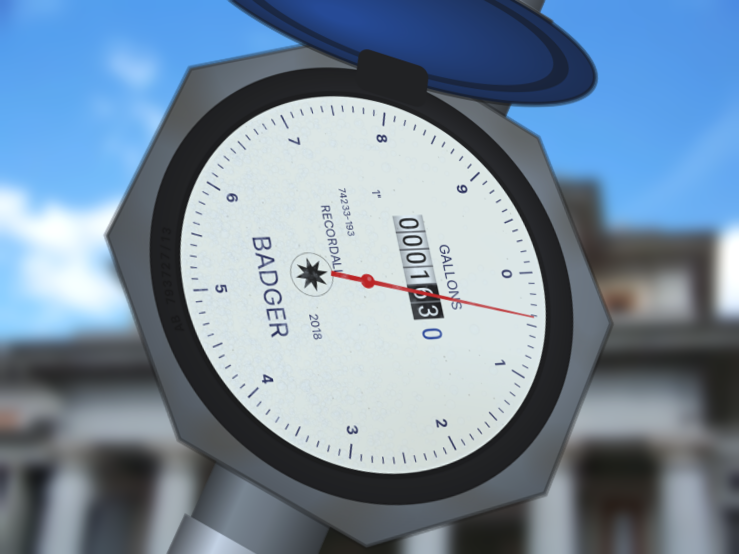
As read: **1630.4** gal
